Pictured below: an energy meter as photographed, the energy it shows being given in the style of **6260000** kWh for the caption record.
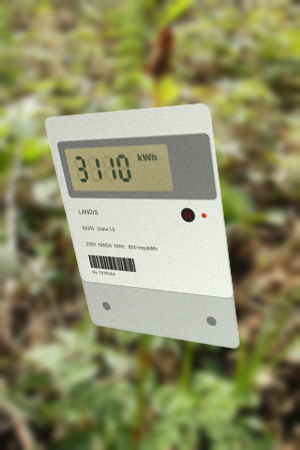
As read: **3110** kWh
